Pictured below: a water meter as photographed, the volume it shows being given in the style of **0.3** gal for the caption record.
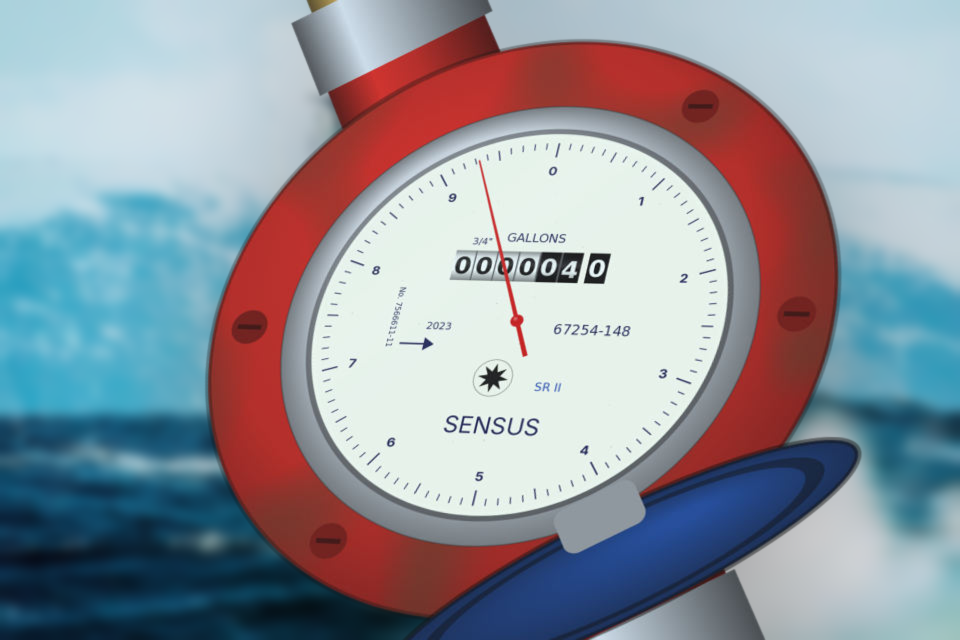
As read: **39.3** gal
